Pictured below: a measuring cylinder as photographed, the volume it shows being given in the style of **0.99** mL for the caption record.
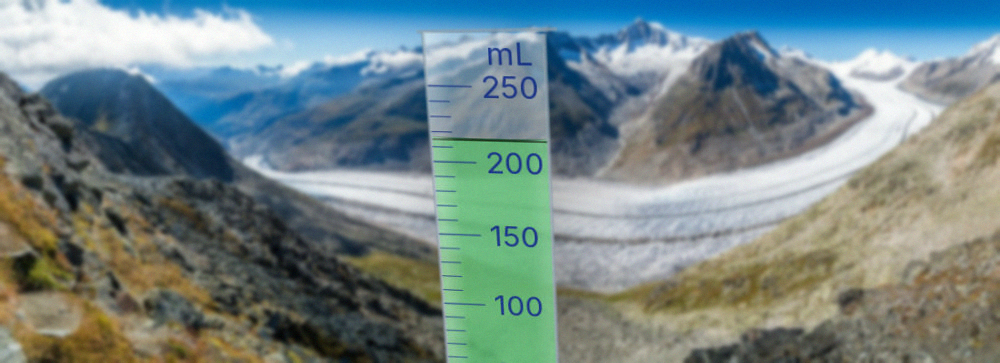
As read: **215** mL
